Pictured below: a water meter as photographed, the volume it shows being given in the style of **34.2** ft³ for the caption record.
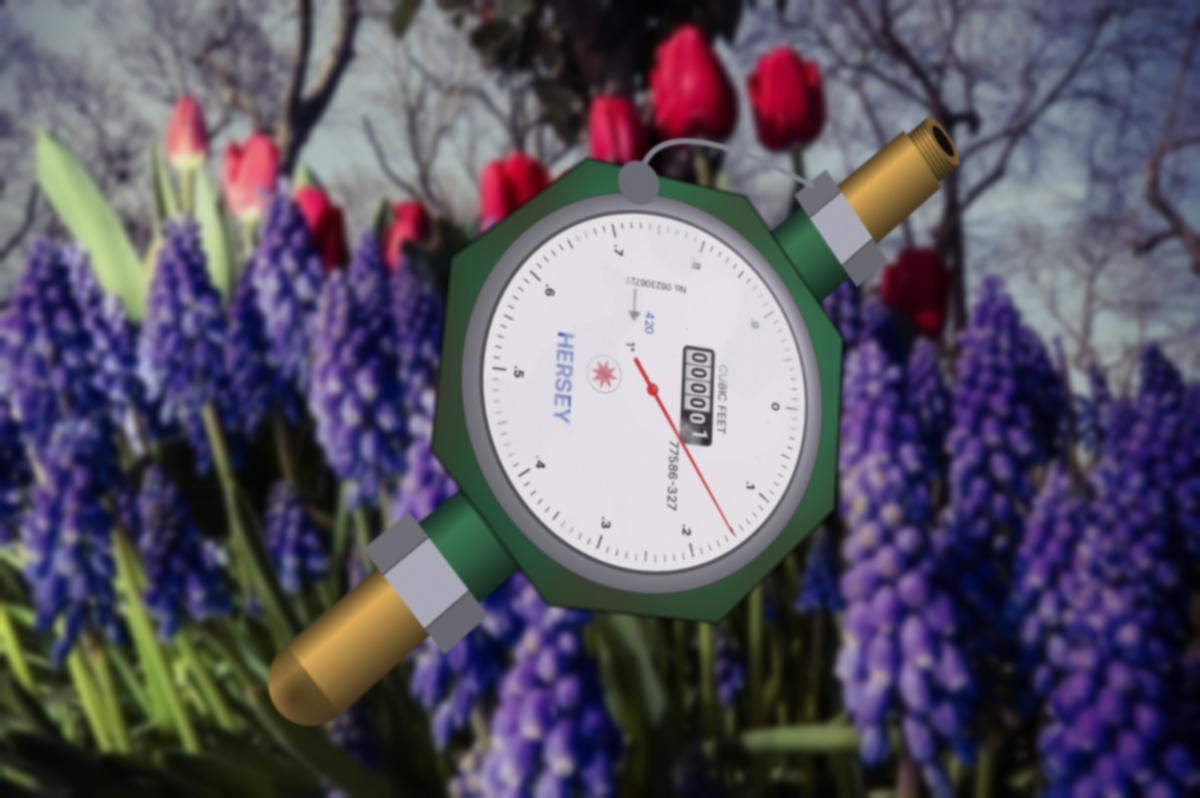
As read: **1.15** ft³
